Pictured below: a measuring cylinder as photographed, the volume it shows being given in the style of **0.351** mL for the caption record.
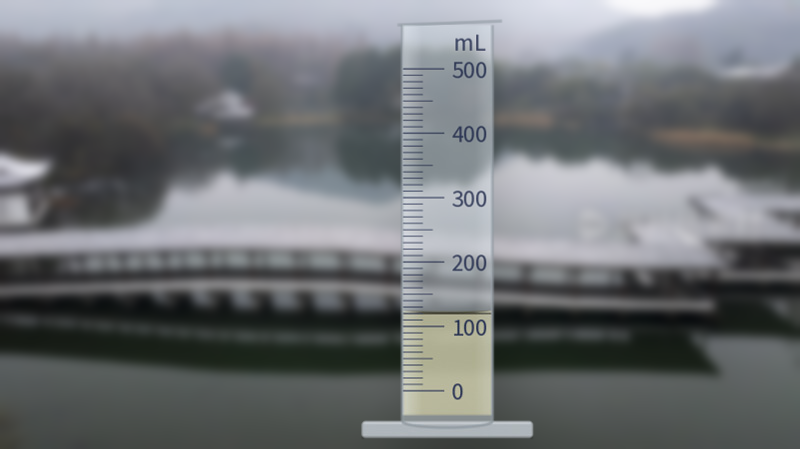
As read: **120** mL
